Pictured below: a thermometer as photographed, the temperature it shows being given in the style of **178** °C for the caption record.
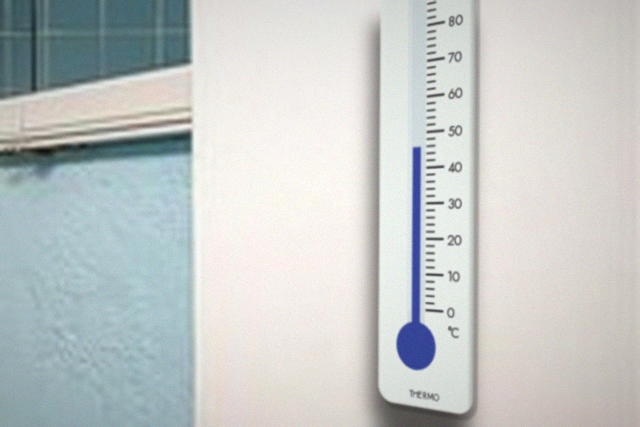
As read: **46** °C
